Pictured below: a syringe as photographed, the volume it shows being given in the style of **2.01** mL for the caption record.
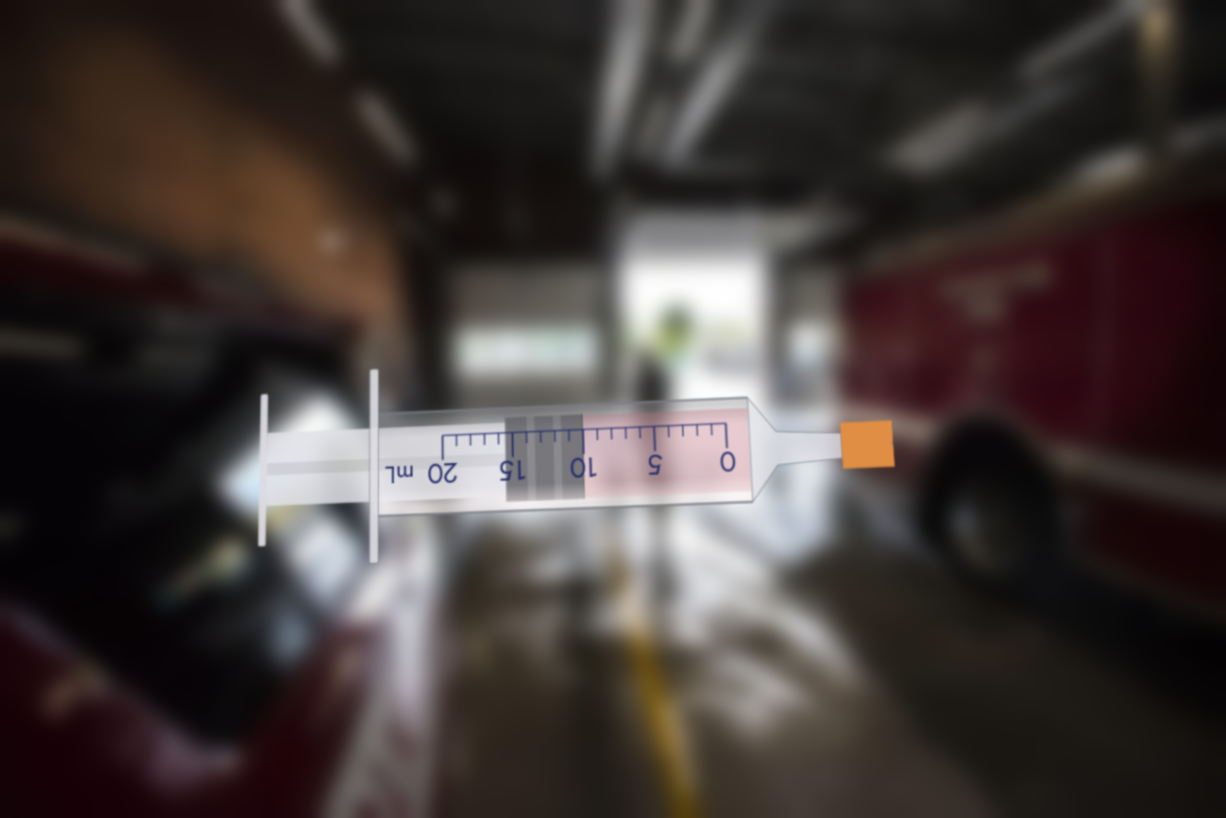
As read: **10** mL
